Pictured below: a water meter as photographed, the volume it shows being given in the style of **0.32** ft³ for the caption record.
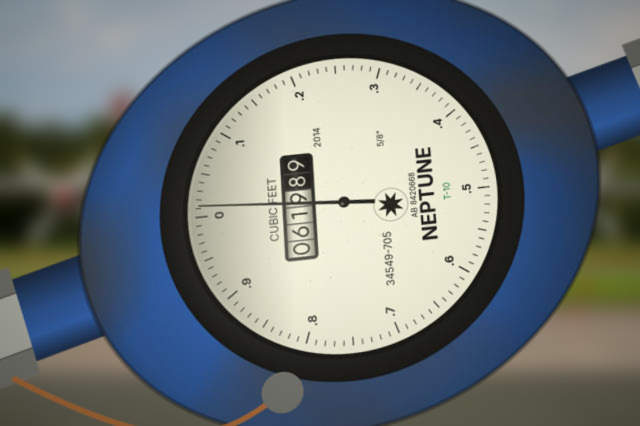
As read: **61989.01** ft³
